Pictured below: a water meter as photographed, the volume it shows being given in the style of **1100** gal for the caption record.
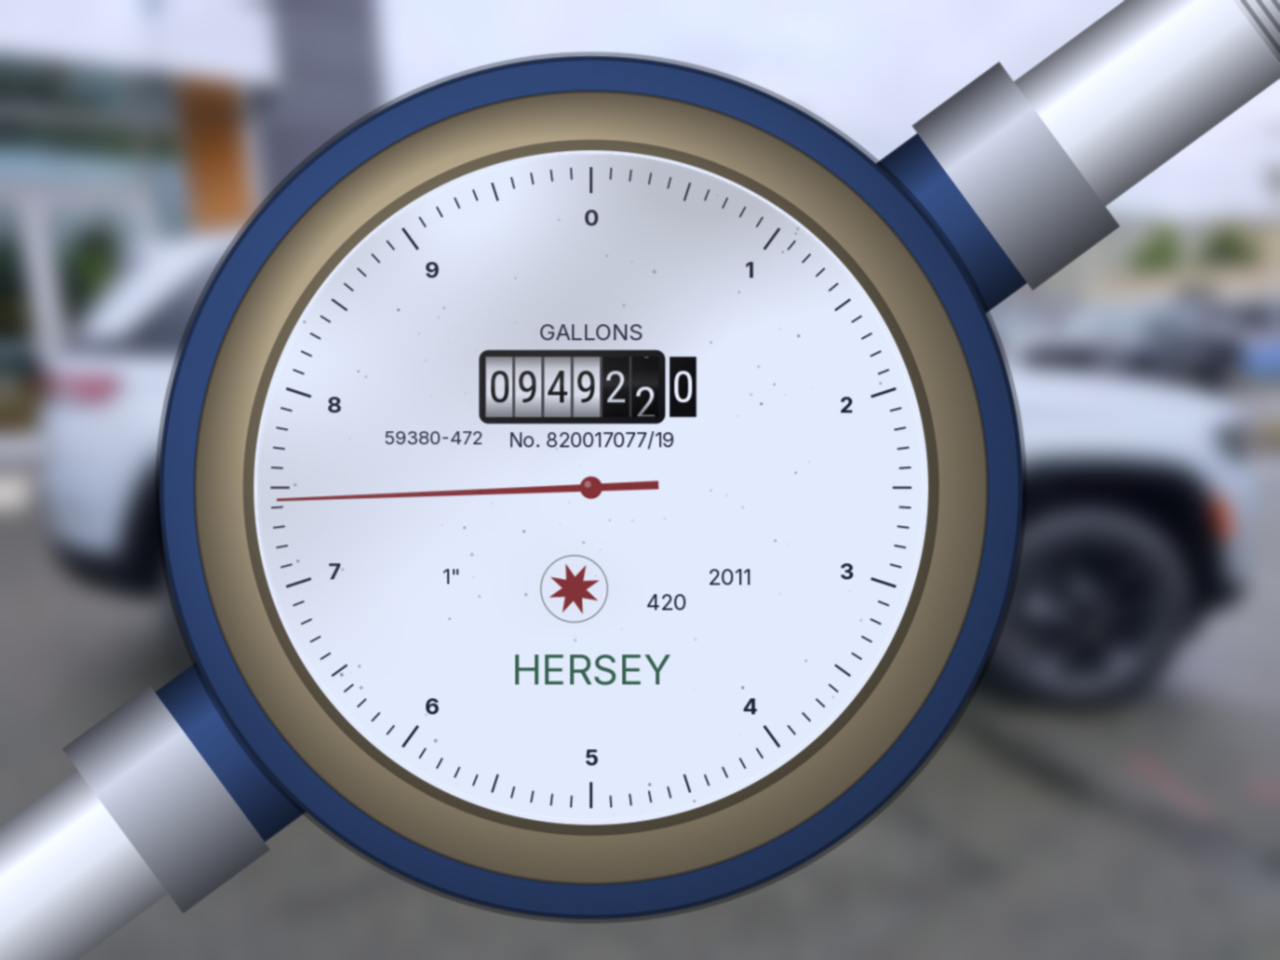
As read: **949217.4** gal
